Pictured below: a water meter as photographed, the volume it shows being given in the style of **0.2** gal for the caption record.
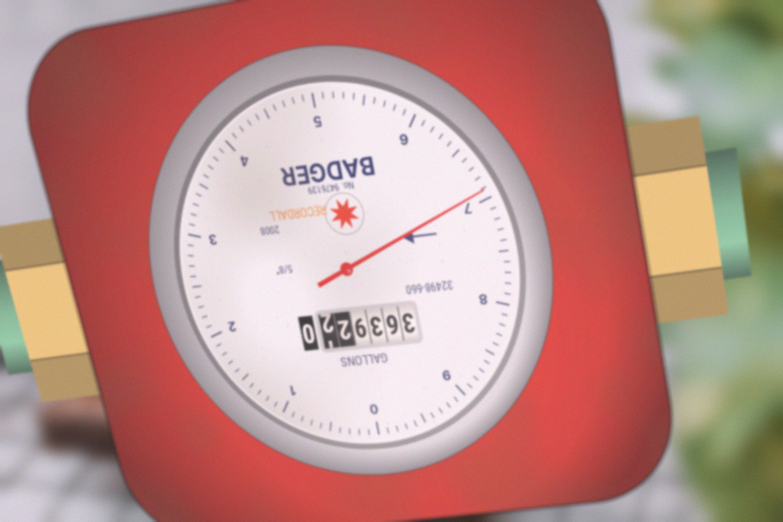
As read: **3639216.9** gal
